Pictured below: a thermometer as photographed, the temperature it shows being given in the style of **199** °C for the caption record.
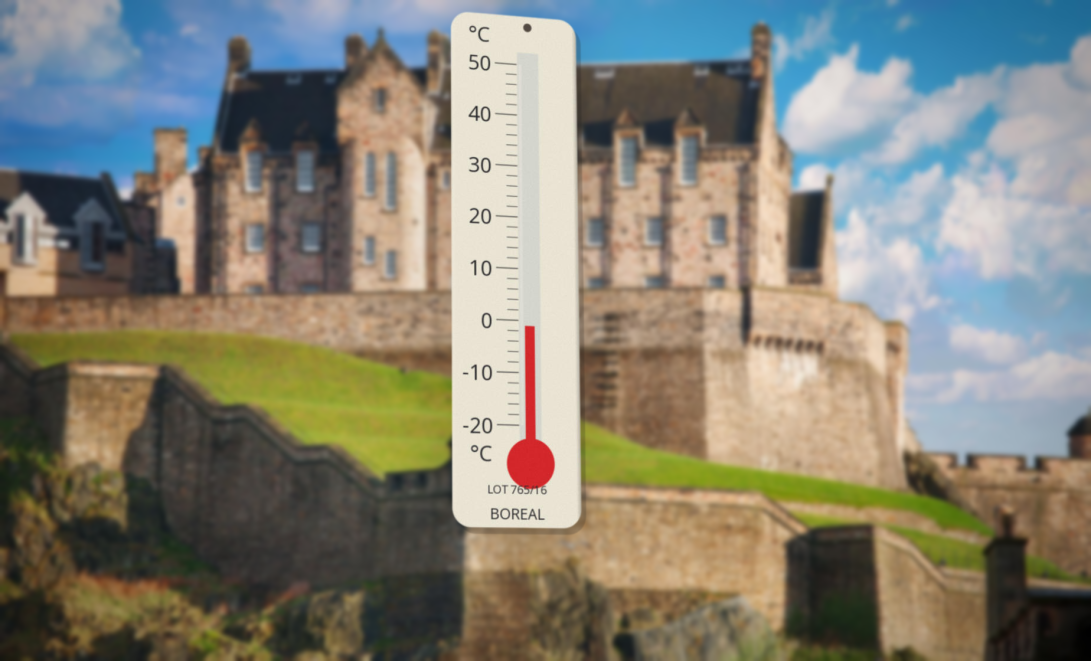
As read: **-1** °C
